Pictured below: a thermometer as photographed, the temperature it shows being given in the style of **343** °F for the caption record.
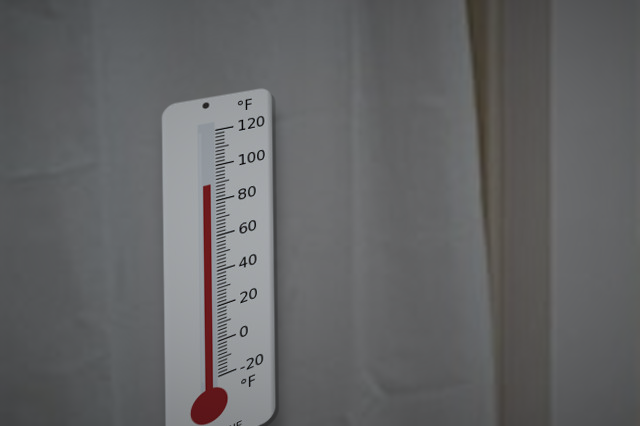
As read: **90** °F
